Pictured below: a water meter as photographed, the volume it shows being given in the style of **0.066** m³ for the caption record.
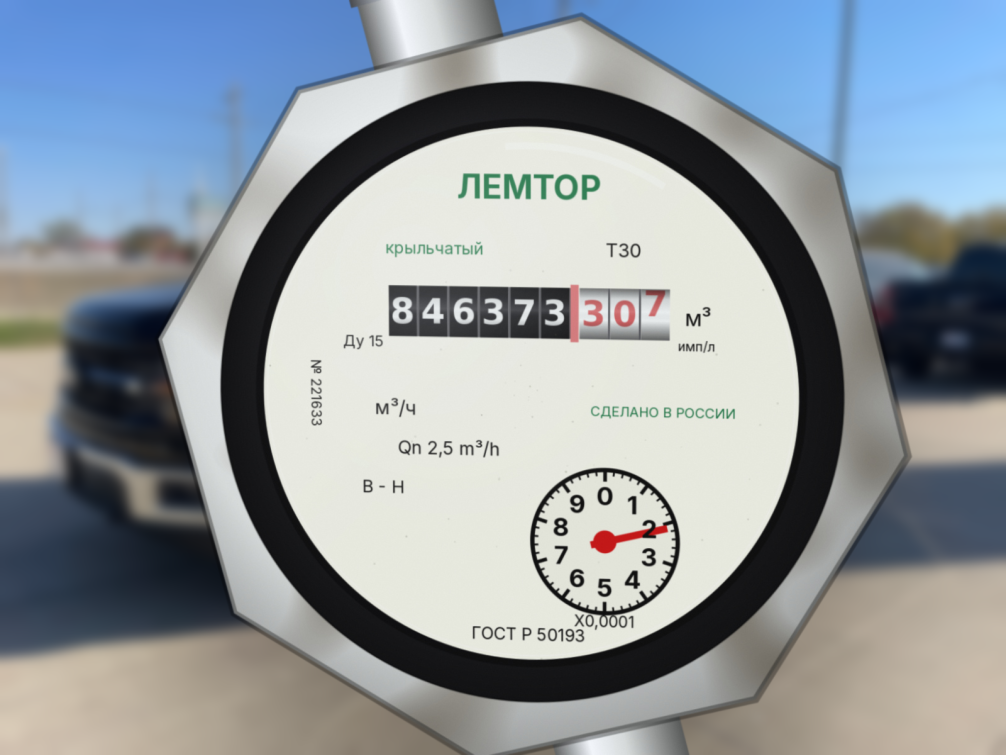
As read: **846373.3072** m³
